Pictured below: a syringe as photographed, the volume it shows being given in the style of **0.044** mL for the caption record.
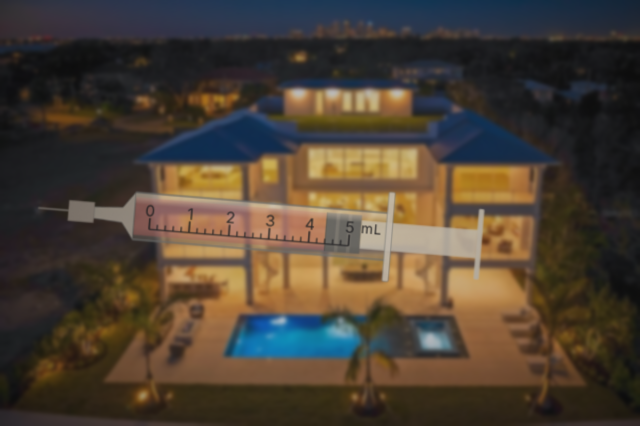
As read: **4.4** mL
